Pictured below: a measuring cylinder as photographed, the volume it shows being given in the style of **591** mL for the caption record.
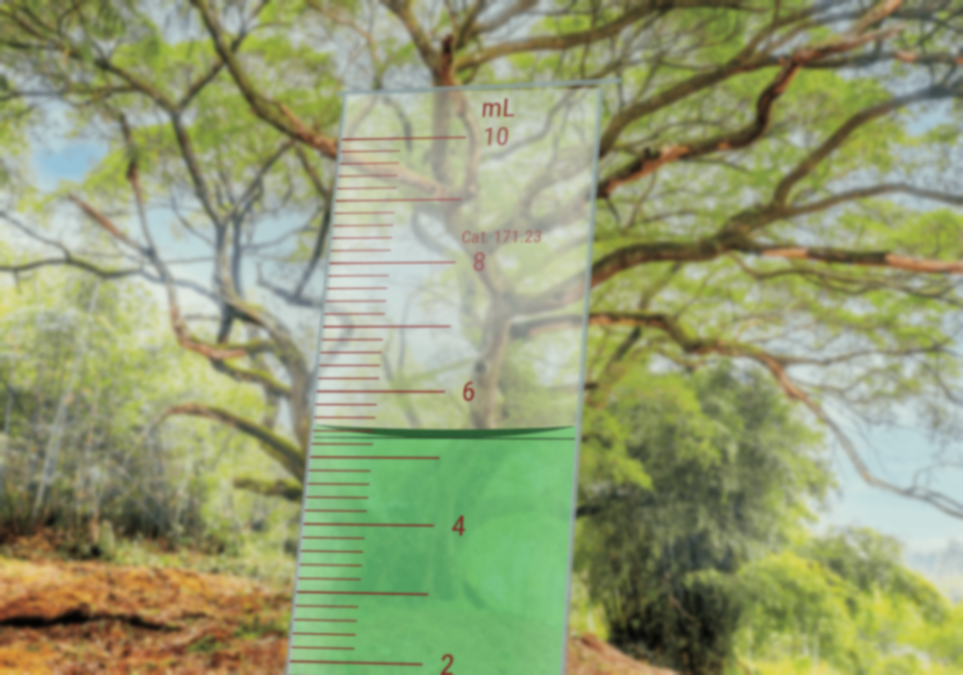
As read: **5.3** mL
